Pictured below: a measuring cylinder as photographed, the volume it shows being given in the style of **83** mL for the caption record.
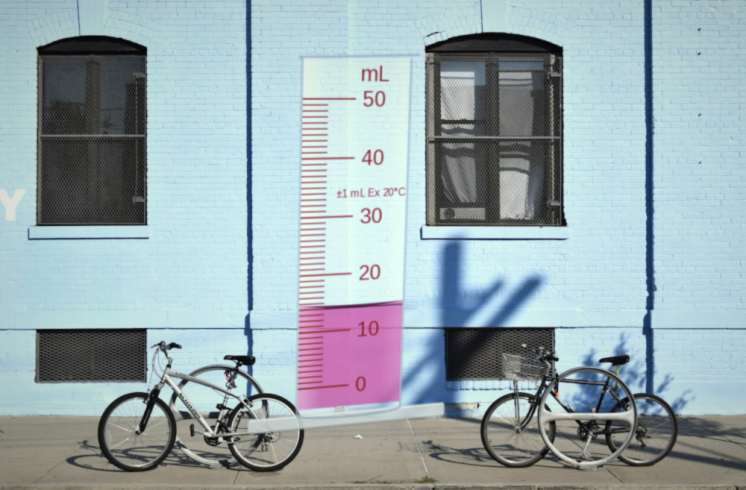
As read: **14** mL
